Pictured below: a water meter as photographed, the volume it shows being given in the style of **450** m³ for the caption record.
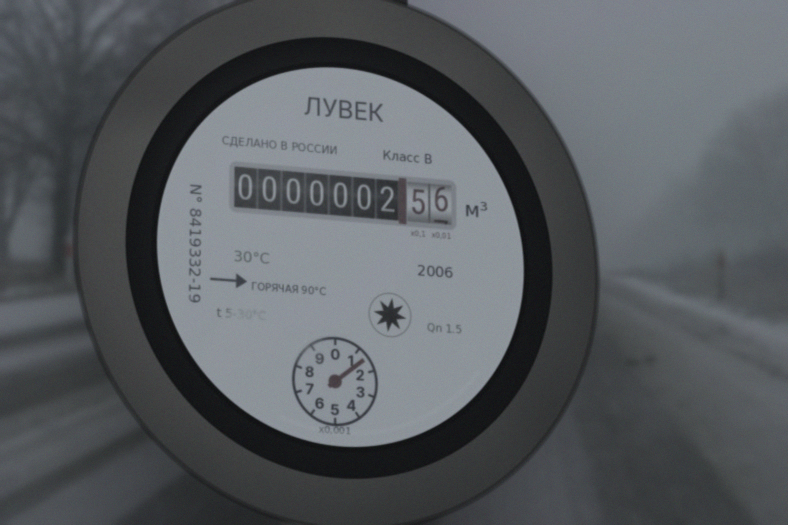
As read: **2.561** m³
